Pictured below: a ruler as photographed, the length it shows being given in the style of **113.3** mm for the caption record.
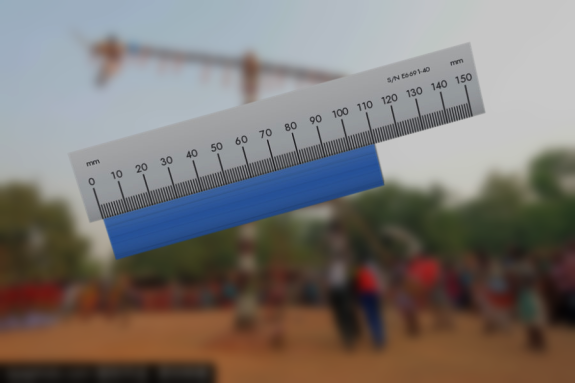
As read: **110** mm
